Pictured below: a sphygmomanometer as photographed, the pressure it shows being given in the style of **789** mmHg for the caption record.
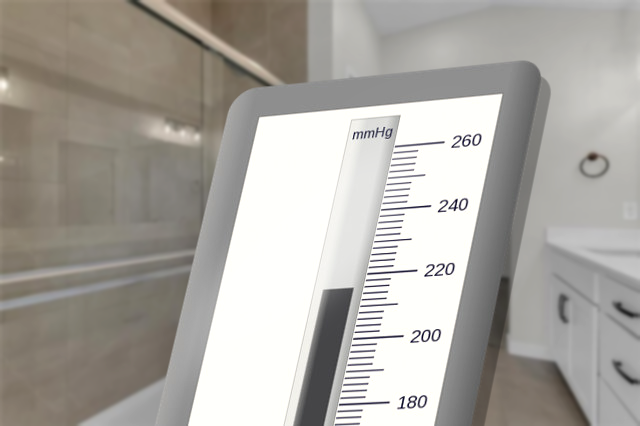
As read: **216** mmHg
